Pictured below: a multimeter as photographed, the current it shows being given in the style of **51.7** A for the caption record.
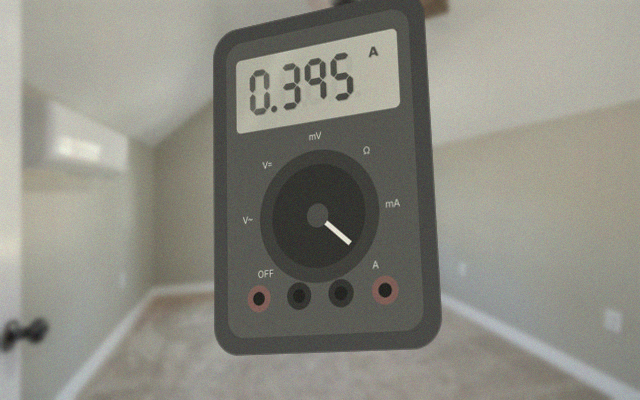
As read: **0.395** A
